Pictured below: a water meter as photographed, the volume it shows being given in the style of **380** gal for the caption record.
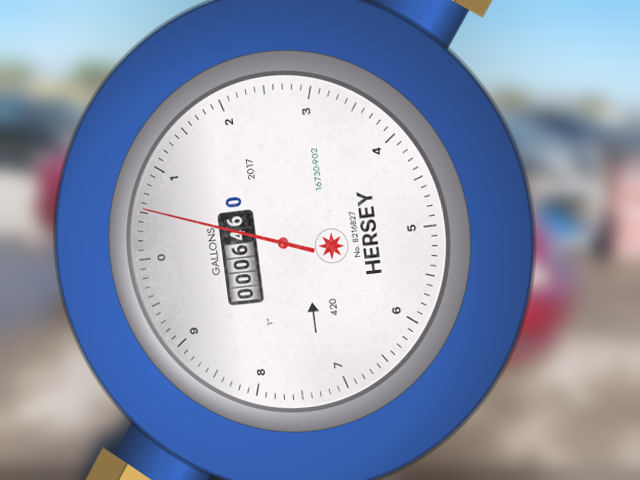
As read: **6460.5** gal
